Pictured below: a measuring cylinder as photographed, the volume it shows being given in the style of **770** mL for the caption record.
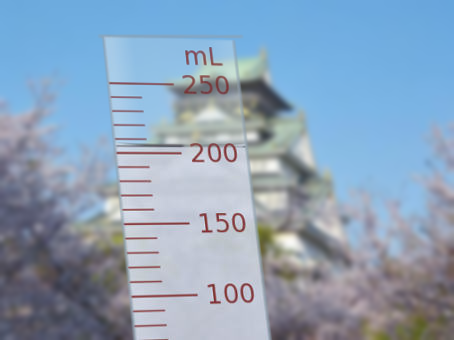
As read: **205** mL
